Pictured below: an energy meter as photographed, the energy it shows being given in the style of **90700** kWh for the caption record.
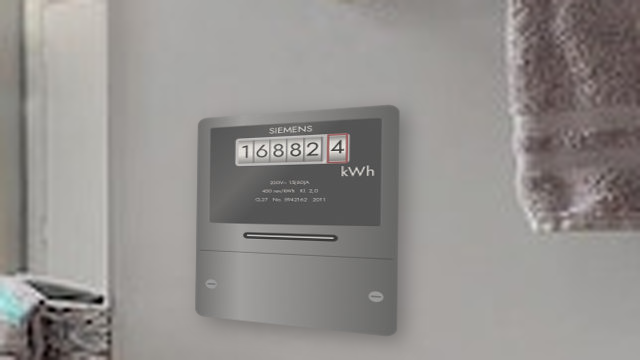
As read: **16882.4** kWh
